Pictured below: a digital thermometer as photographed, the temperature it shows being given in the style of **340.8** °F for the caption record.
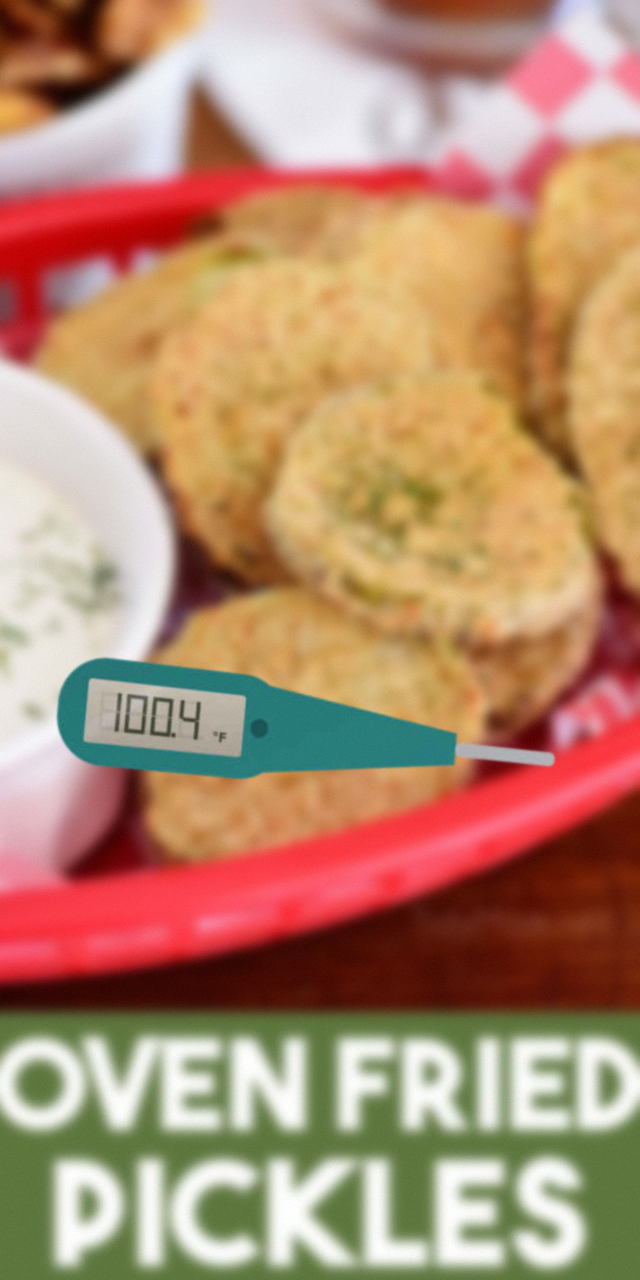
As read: **100.4** °F
